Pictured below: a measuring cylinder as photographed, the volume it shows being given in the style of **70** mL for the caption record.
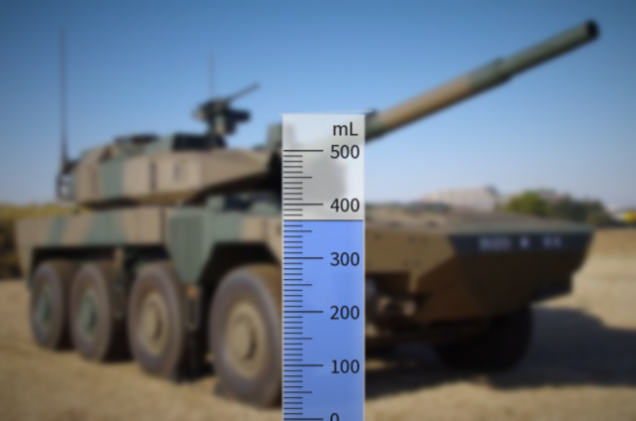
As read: **370** mL
